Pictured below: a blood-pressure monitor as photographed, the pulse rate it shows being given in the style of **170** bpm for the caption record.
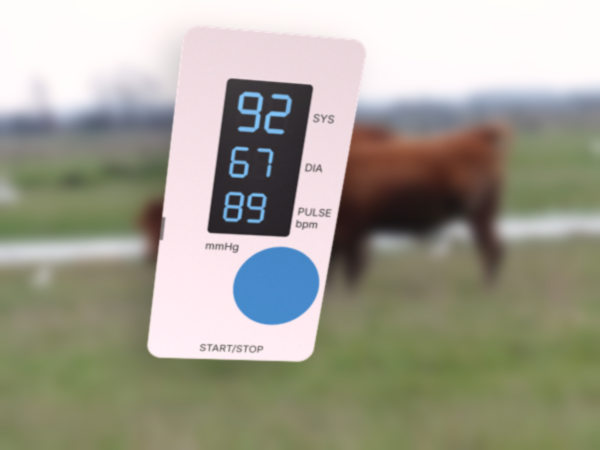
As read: **89** bpm
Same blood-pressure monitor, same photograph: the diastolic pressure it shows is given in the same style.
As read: **67** mmHg
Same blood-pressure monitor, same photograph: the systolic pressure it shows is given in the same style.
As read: **92** mmHg
